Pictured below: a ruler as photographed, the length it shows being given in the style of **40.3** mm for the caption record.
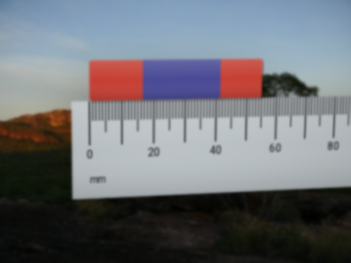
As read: **55** mm
